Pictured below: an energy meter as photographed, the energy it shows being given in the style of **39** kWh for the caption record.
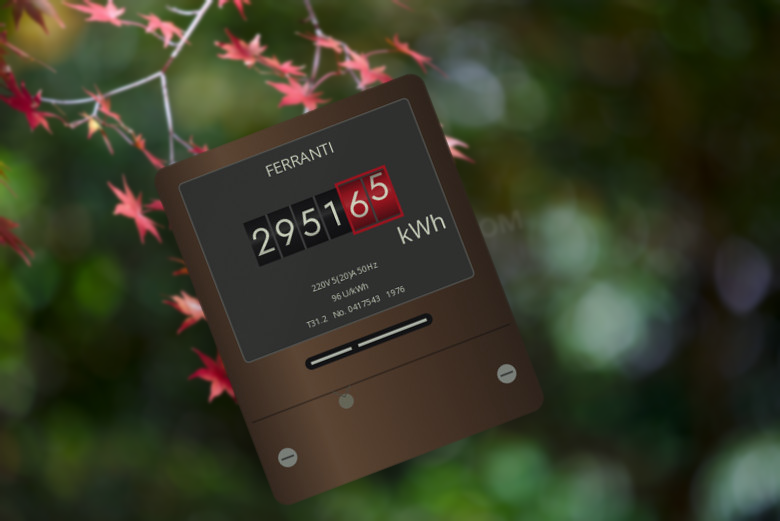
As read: **2951.65** kWh
